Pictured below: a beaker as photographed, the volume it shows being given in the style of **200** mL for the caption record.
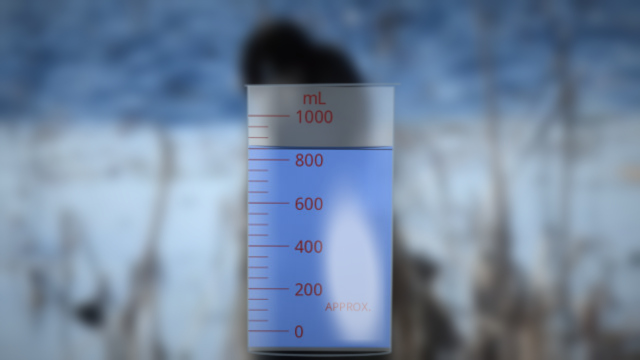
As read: **850** mL
